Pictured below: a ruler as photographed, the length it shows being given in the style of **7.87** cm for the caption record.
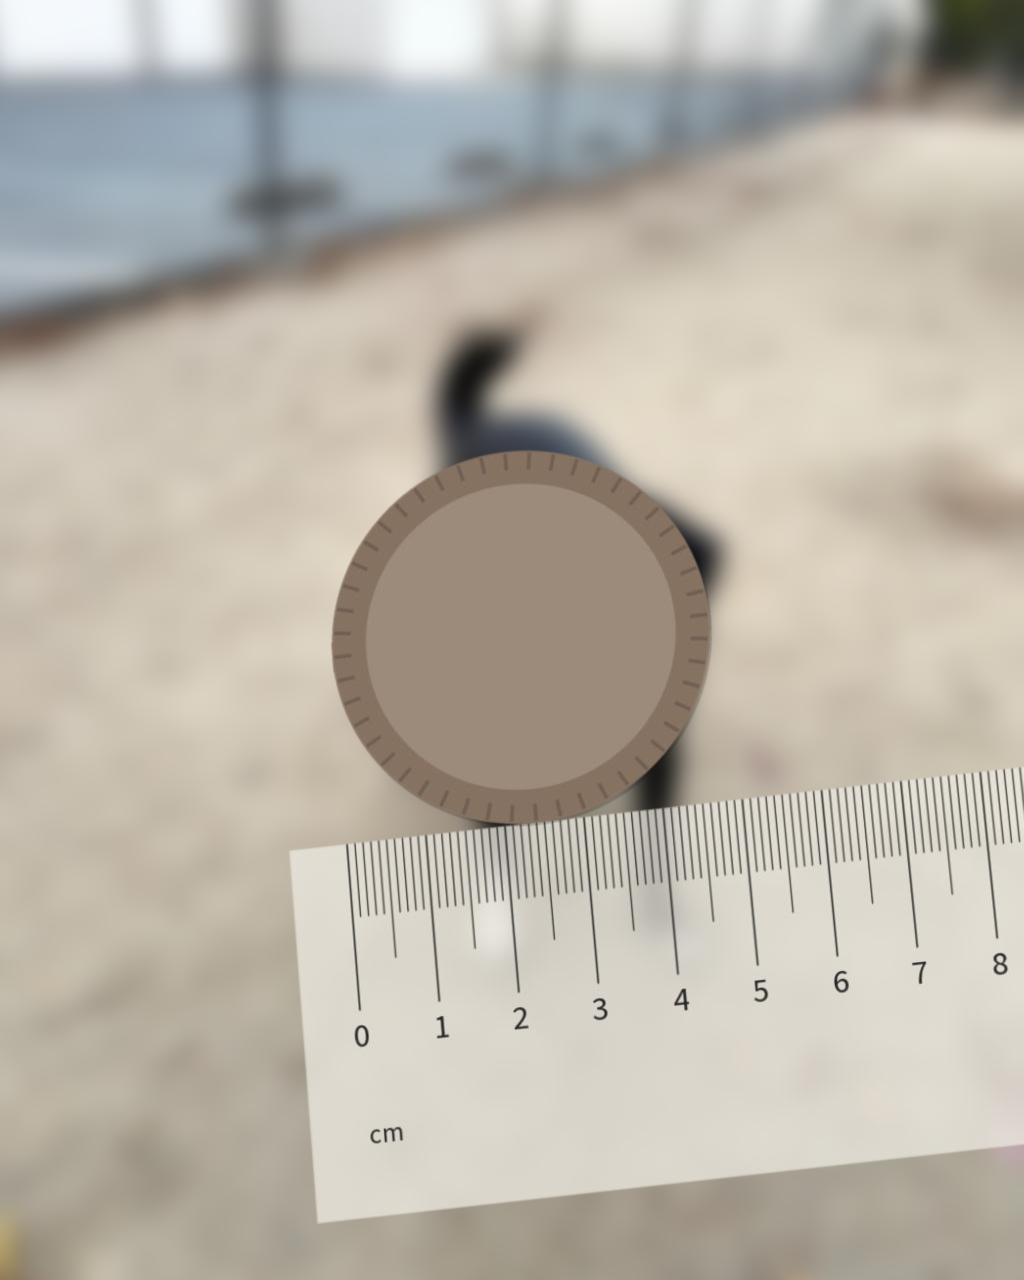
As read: **4.8** cm
